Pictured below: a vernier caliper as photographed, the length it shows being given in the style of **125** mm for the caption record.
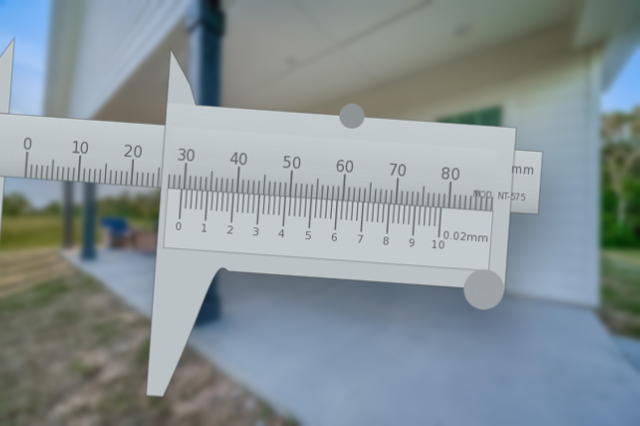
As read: **29.5** mm
